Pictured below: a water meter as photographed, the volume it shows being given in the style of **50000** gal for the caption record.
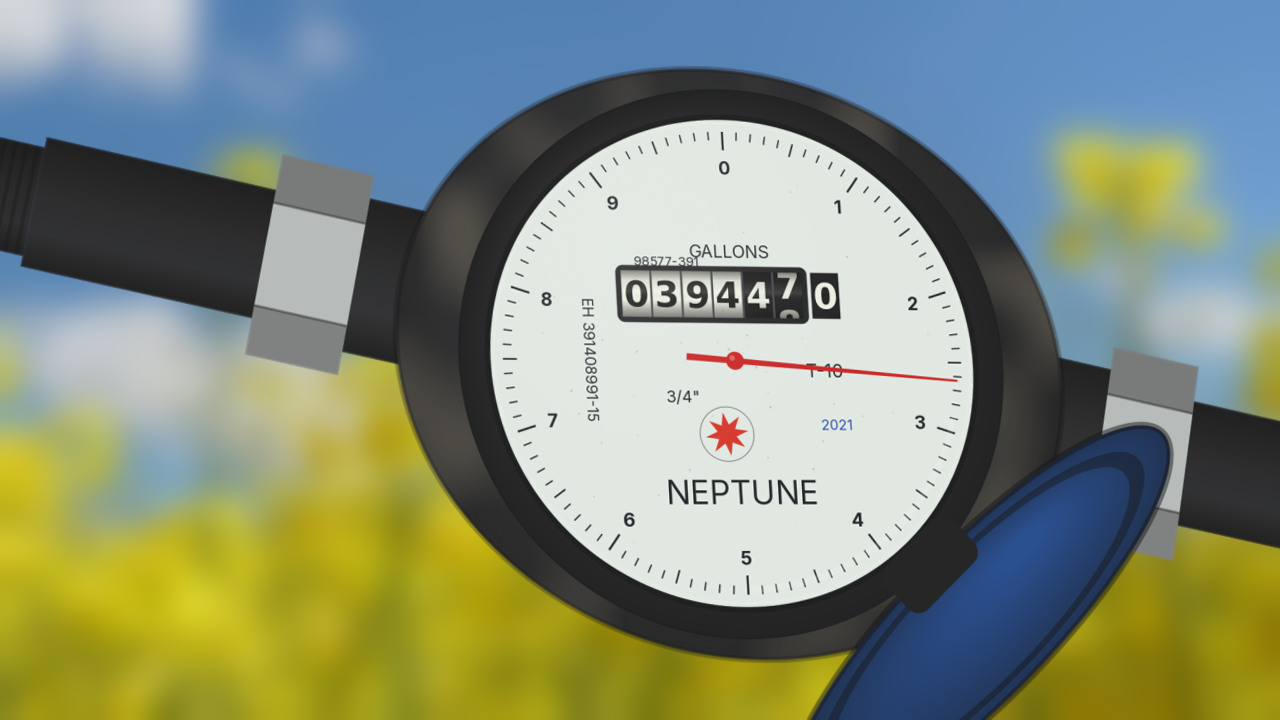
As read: **394472.6** gal
